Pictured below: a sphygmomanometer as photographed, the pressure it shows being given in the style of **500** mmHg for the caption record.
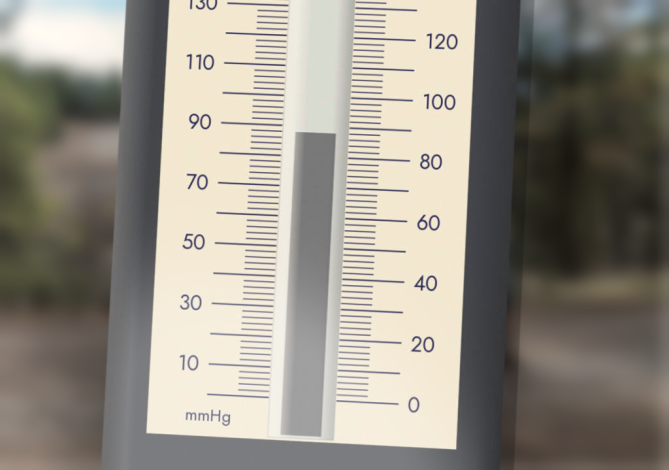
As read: **88** mmHg
